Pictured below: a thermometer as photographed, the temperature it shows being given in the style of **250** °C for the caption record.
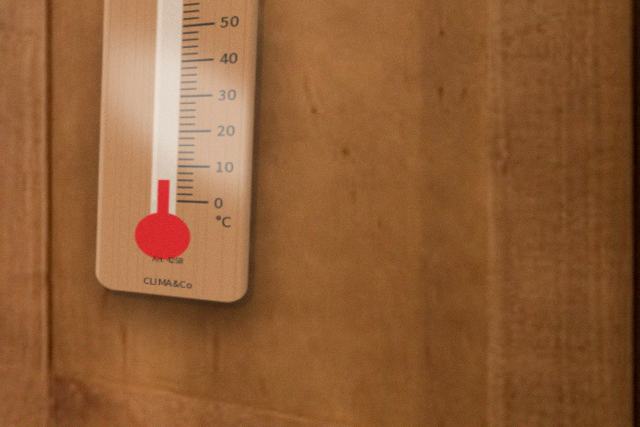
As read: **6** °C
